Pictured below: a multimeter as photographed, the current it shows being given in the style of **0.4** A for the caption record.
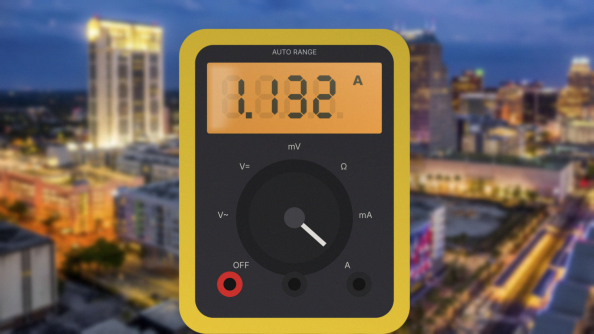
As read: **1.132** A
